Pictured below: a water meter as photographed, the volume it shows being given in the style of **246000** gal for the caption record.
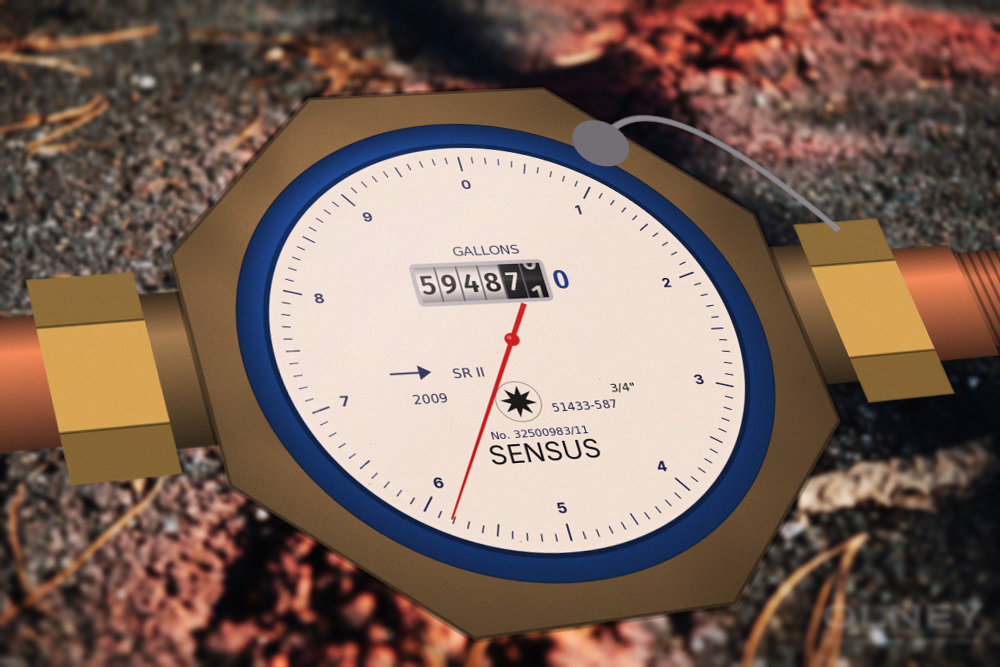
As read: **5948705.8** gal
